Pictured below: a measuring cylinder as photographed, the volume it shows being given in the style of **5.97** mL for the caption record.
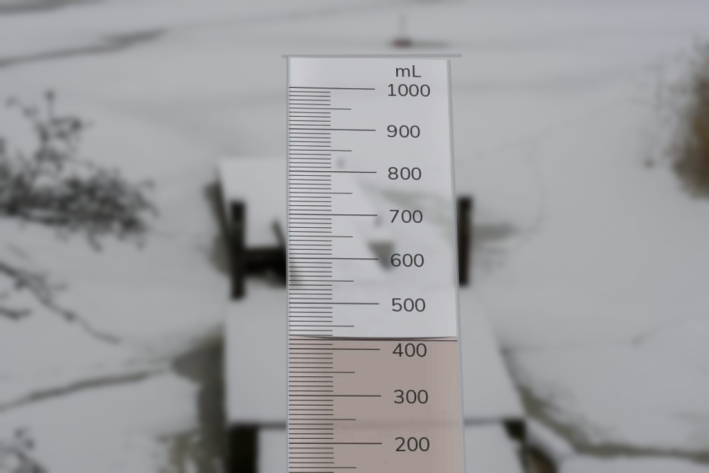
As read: **420** mL
